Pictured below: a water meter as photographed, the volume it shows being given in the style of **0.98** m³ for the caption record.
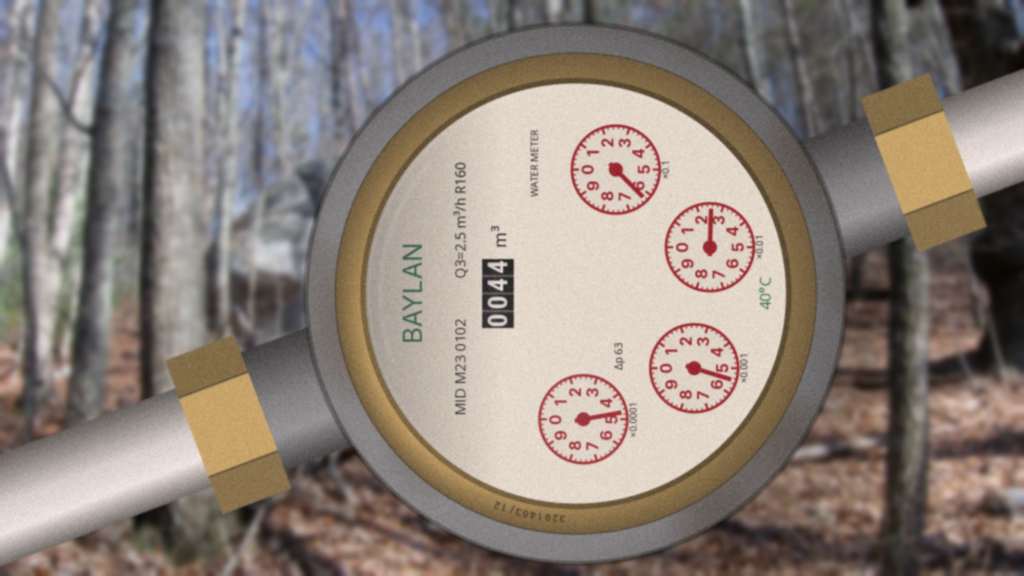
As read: **44.6254** m³
